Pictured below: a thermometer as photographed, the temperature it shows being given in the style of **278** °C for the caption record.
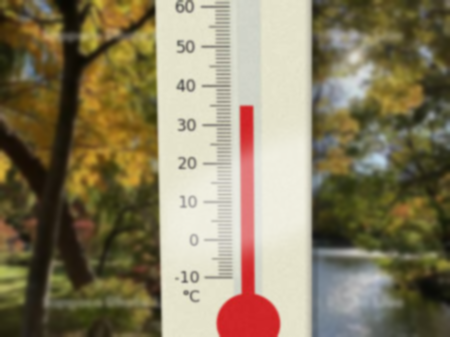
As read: **35** °C
